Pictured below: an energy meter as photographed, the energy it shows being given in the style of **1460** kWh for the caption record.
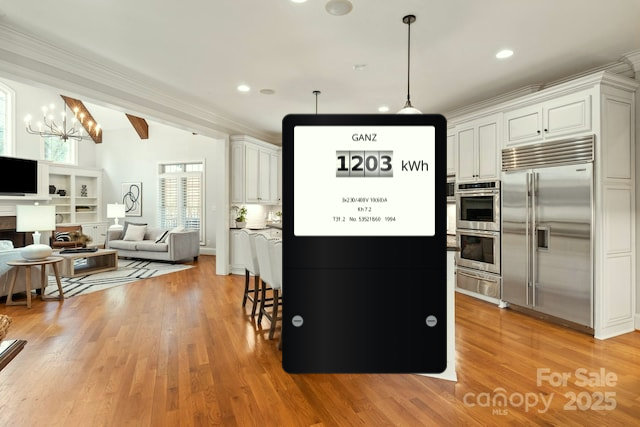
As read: **1203** kWh
